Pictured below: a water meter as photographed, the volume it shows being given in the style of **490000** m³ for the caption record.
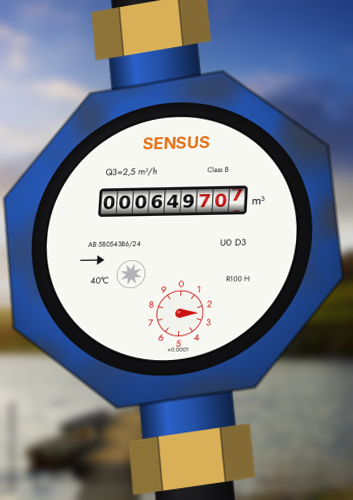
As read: **649.7072** m³
